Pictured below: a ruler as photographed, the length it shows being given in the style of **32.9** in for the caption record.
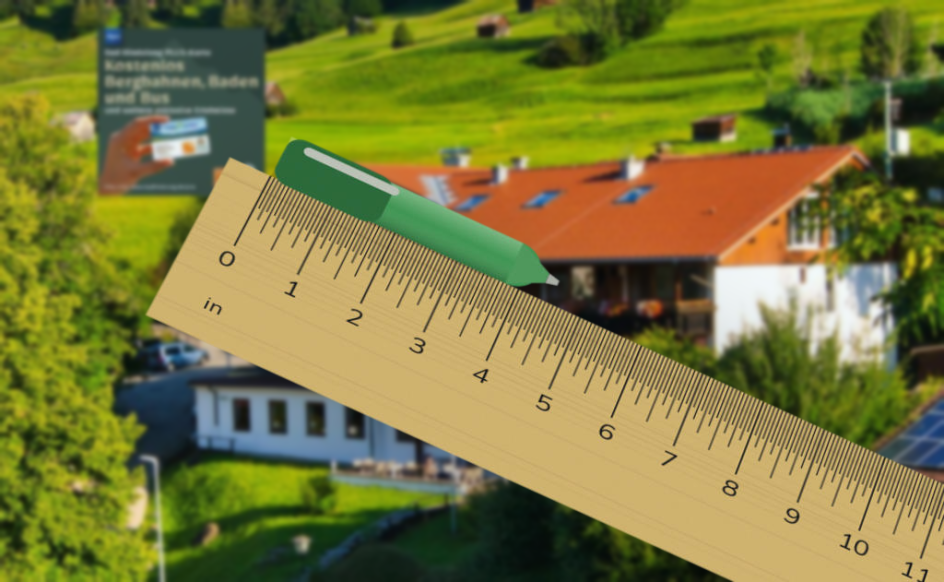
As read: **4.5** in
